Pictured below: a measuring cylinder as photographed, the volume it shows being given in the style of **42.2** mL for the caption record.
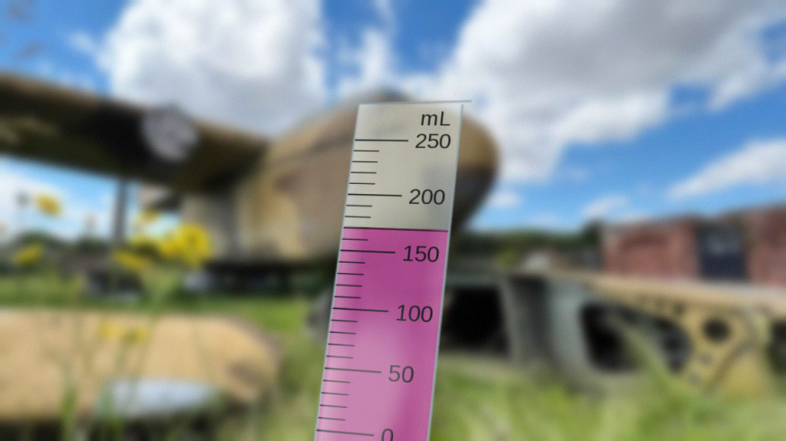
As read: **170** mL
